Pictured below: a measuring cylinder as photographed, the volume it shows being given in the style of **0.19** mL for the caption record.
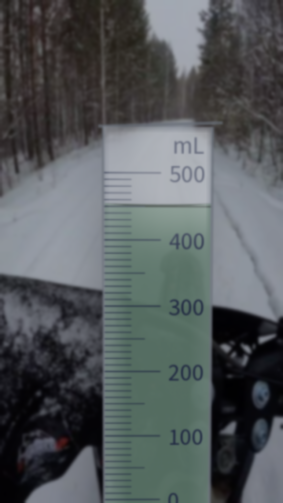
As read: **450** mL
